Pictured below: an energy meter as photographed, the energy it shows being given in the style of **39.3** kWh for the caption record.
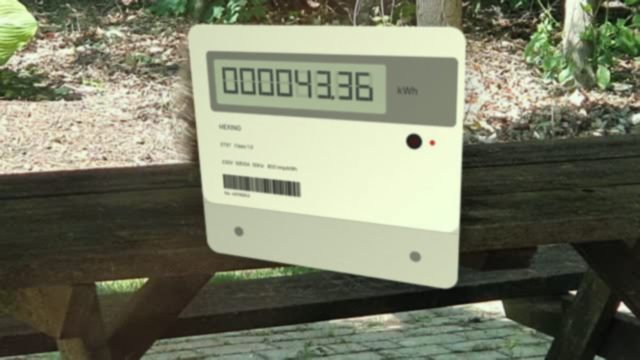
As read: **43.36** kWh
